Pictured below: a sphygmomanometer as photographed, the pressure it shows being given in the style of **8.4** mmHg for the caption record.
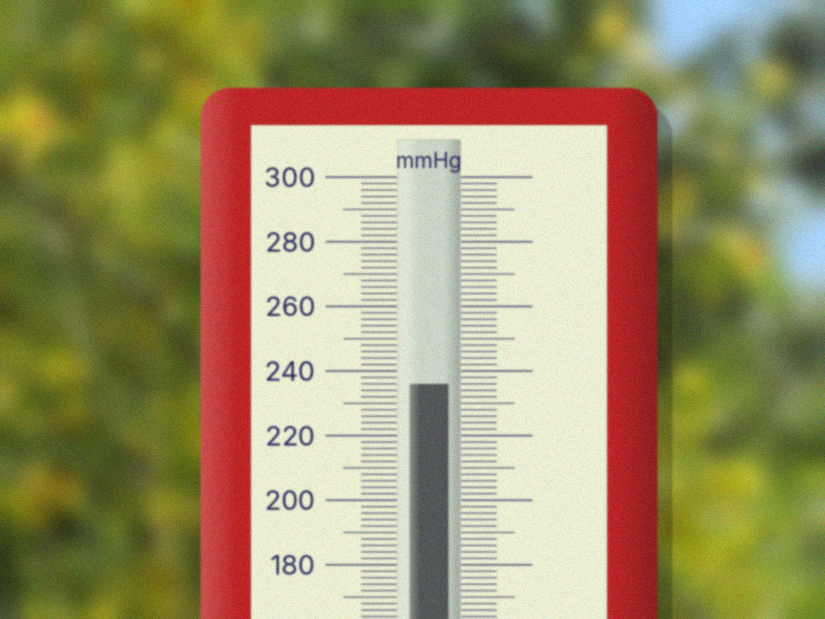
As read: **236** mmHg
